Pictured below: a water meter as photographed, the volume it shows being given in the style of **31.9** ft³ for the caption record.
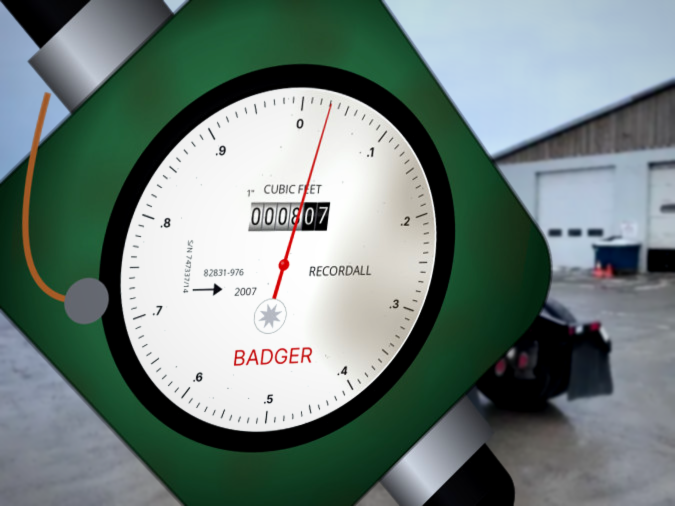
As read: **807.03** ft³
